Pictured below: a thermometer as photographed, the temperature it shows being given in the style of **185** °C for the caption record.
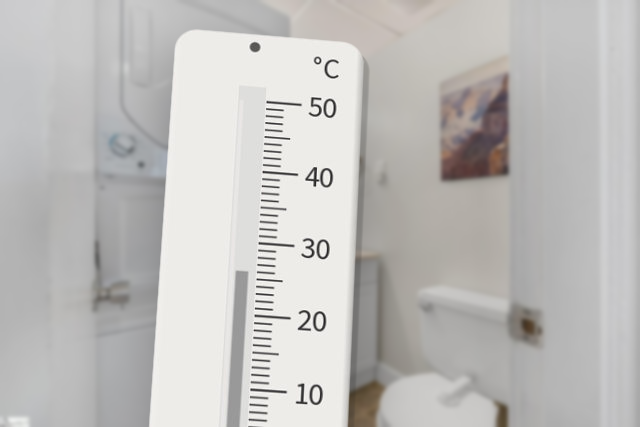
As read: **26** °C
